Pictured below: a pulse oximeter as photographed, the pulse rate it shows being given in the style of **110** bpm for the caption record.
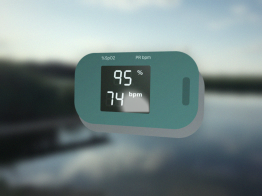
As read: **74** bpm
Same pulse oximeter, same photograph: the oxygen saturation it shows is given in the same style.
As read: **95** %
